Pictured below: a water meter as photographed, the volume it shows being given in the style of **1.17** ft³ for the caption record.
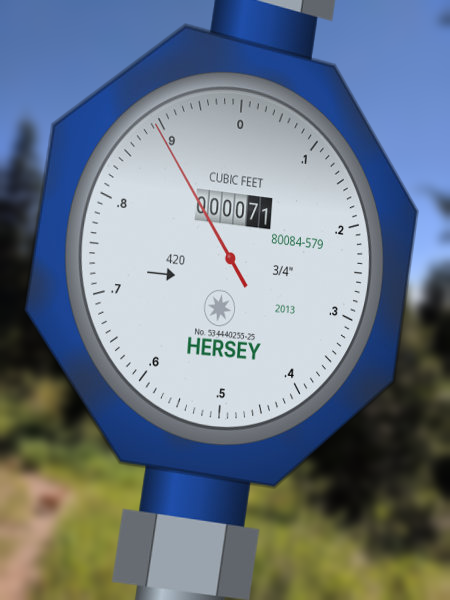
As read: **70.89** ft³
